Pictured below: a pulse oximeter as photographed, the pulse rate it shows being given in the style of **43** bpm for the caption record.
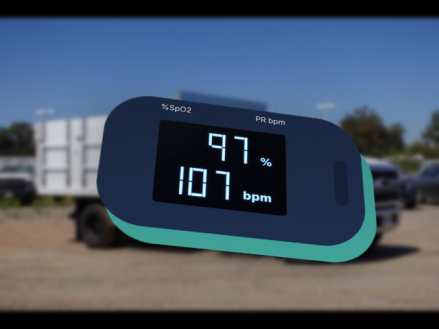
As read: **107** bpm
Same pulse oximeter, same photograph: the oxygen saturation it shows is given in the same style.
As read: **97** %
